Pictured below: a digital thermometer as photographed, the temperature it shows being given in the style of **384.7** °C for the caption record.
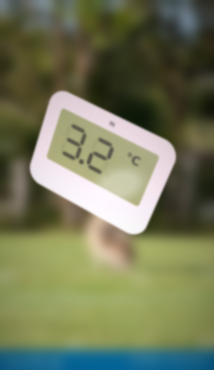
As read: **3.2** °C
